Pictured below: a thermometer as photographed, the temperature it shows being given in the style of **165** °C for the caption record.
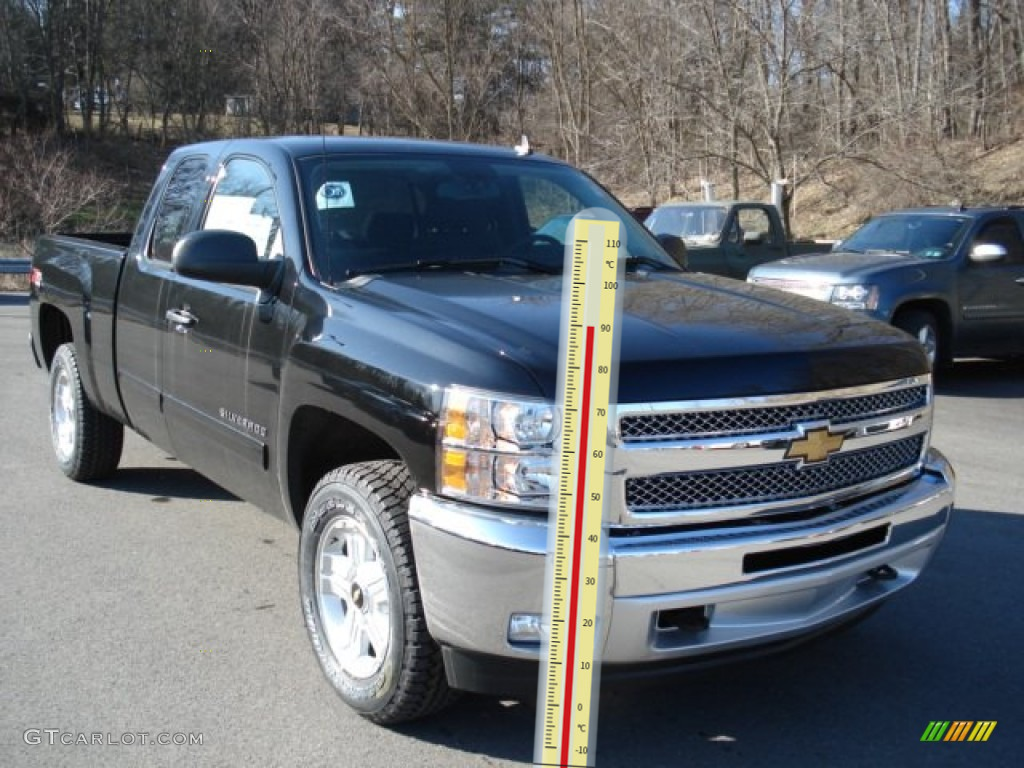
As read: **90** °C
